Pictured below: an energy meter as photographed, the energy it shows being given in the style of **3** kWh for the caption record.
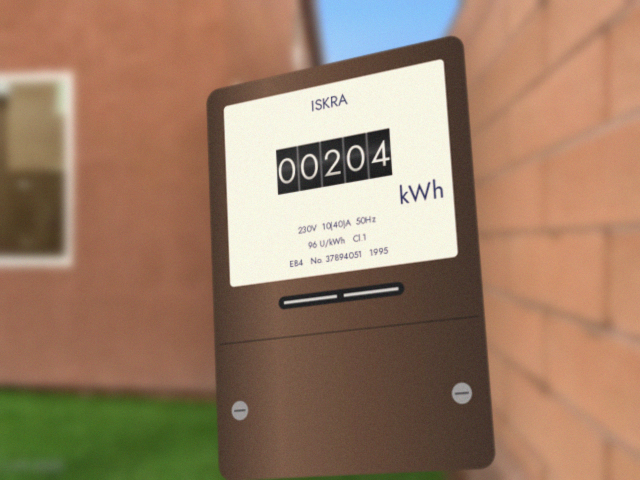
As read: **204** kWh
